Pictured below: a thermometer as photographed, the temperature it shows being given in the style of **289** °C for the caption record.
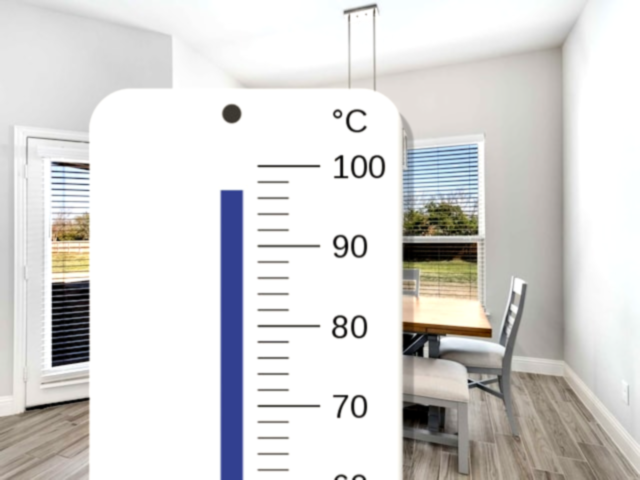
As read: **97** °C
